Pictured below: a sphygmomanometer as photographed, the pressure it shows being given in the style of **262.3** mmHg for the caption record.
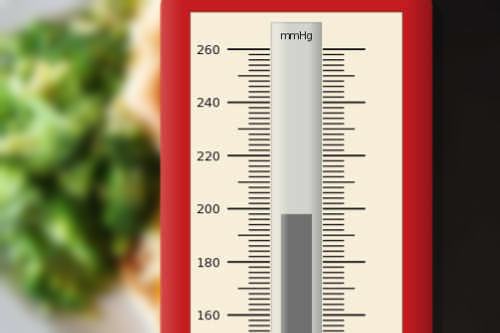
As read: **198** mmHg
